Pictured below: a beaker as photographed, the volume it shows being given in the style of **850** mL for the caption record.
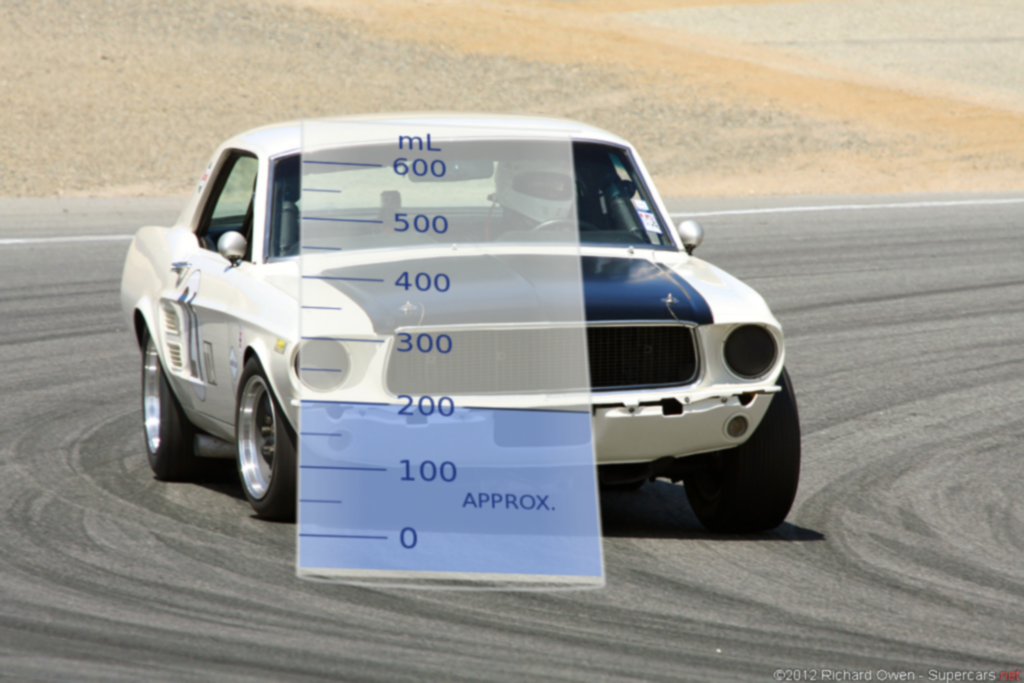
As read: **200** mL
